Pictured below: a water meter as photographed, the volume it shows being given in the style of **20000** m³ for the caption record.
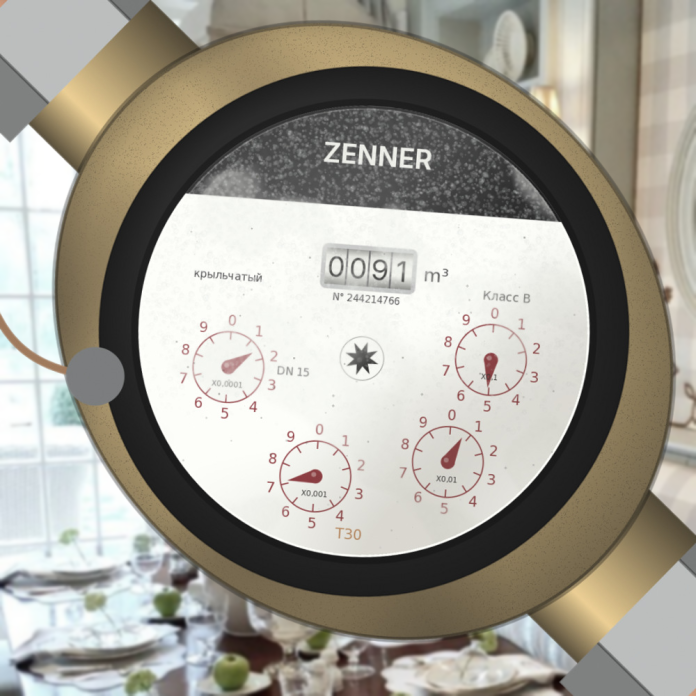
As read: **91.5071** m³
